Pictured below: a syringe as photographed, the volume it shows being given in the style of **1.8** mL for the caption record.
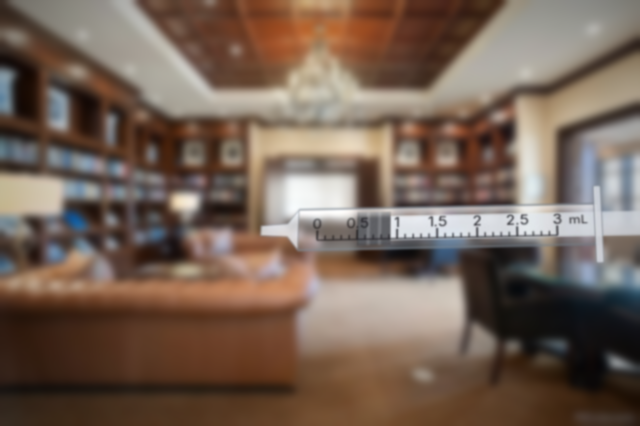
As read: **0.5** mL
